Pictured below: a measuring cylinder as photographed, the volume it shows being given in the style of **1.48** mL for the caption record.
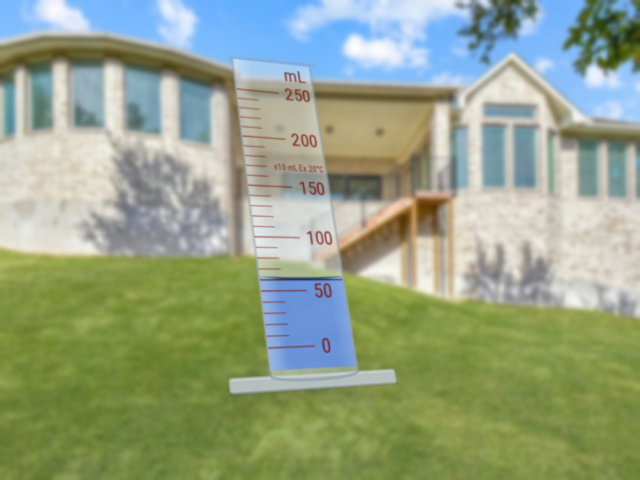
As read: **60** mL
